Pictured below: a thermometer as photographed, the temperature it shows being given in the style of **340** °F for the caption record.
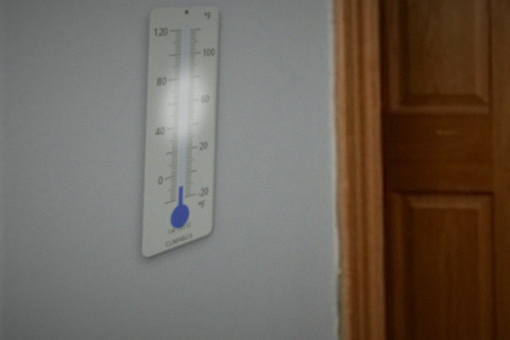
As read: **-10** °F
